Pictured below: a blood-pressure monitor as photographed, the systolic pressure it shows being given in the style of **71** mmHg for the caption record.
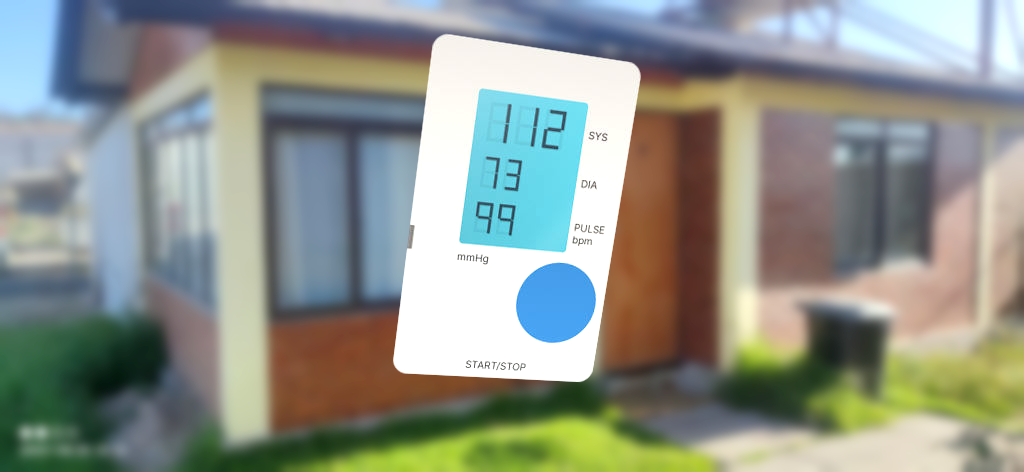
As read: **112** mmHg
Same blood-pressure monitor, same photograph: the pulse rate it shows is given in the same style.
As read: **99** bpm
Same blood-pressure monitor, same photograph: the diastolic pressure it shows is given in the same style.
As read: **73** mmHg
